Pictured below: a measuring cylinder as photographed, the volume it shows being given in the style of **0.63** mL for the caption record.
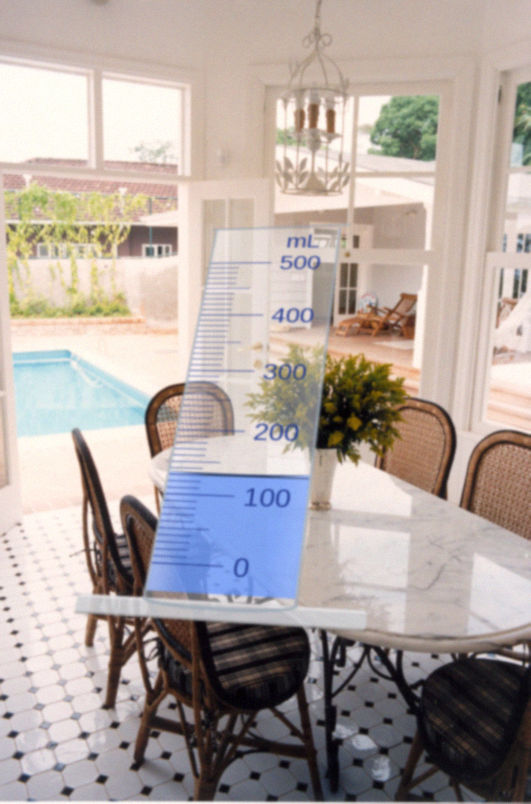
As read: **130** mL
